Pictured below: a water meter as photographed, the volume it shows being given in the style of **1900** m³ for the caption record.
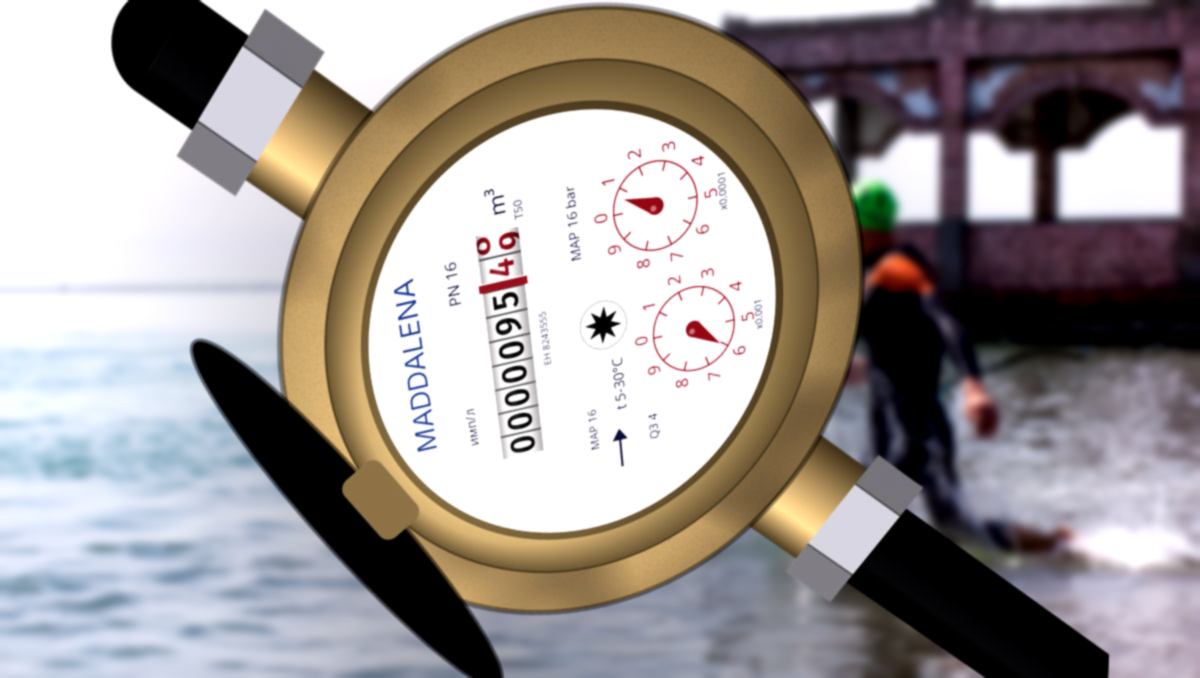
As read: **95.4860** m³
